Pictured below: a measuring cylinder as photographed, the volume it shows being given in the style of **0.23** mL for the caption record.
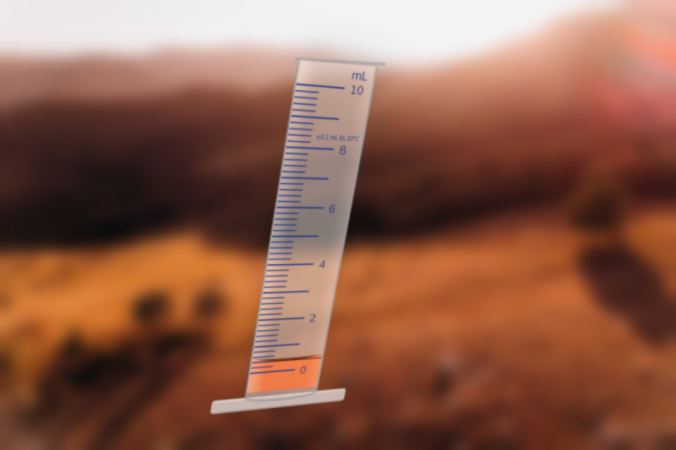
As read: **0.4** mL
